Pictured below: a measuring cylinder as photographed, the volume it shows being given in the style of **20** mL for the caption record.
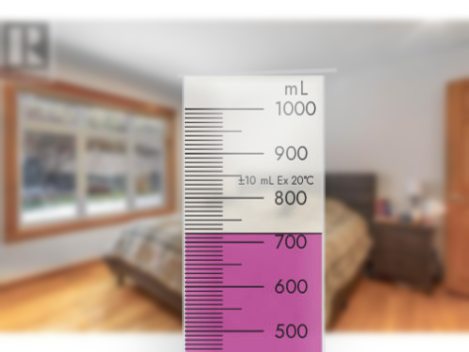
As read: **720** mL
